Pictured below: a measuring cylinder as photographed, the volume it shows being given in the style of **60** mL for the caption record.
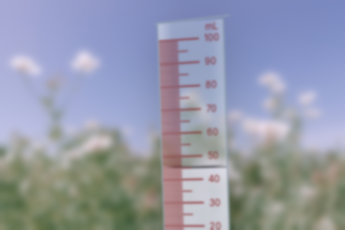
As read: **45** mL
